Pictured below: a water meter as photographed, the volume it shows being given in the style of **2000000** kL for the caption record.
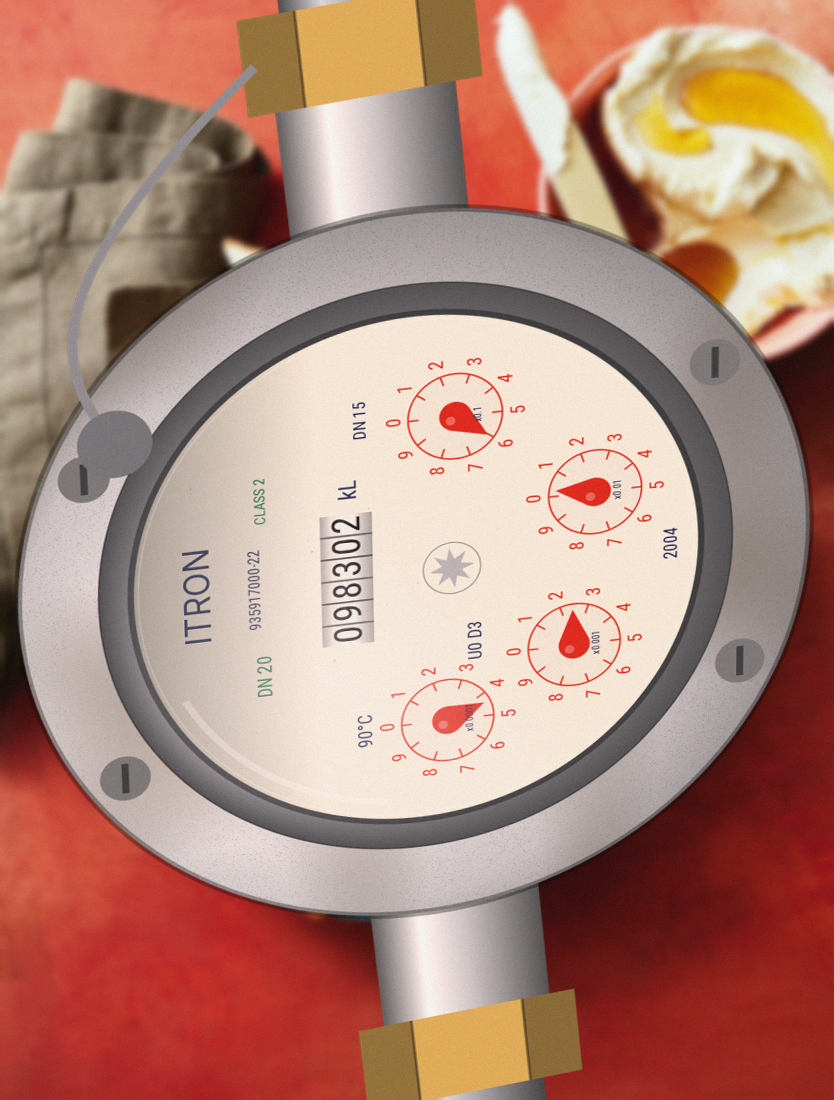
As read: **98302.6024** kL
